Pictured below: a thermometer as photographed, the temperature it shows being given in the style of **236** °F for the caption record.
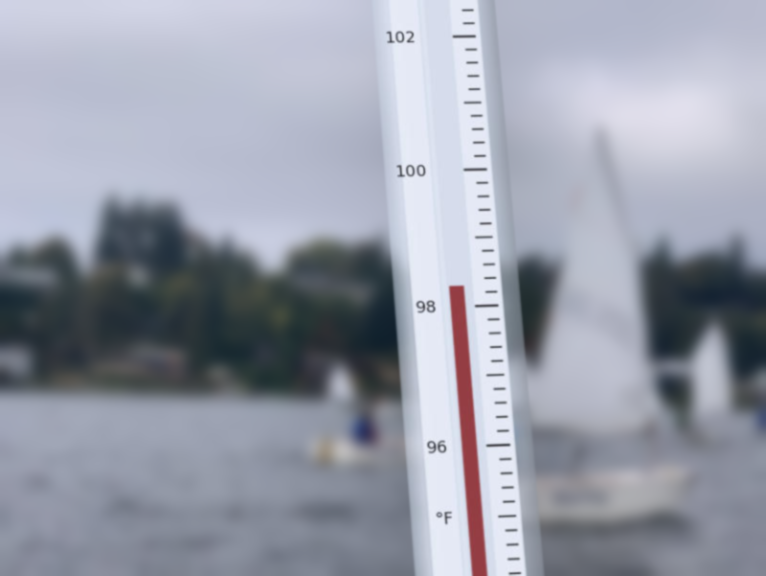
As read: **98.3** °F
